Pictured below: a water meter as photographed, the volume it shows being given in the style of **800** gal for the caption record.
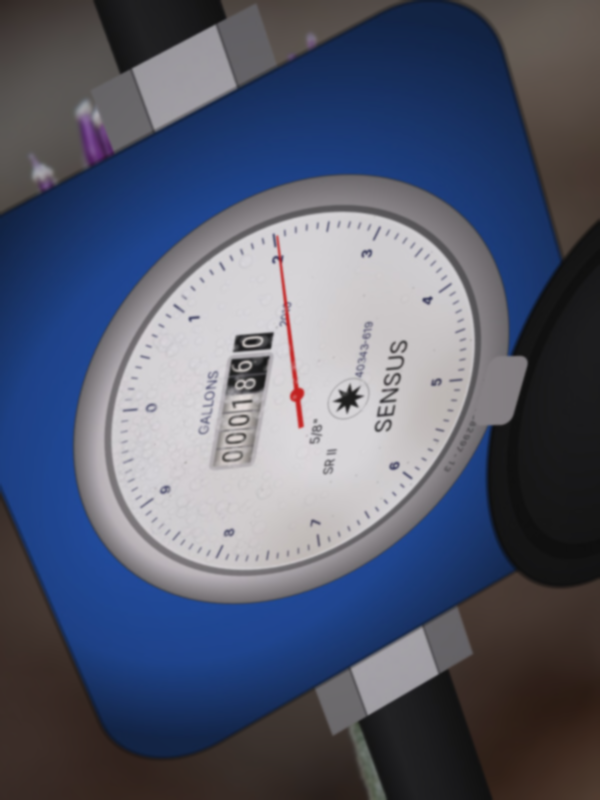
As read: **1862.0** gal
